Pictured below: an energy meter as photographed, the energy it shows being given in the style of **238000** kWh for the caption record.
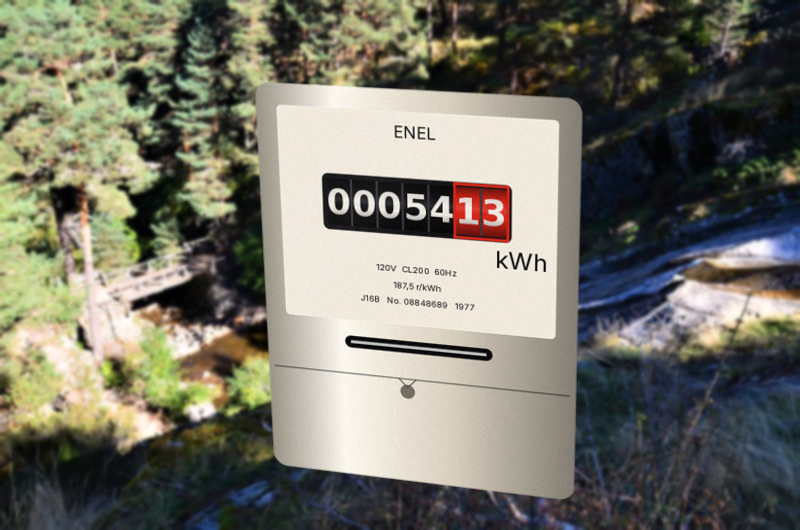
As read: **54.13** kWh
